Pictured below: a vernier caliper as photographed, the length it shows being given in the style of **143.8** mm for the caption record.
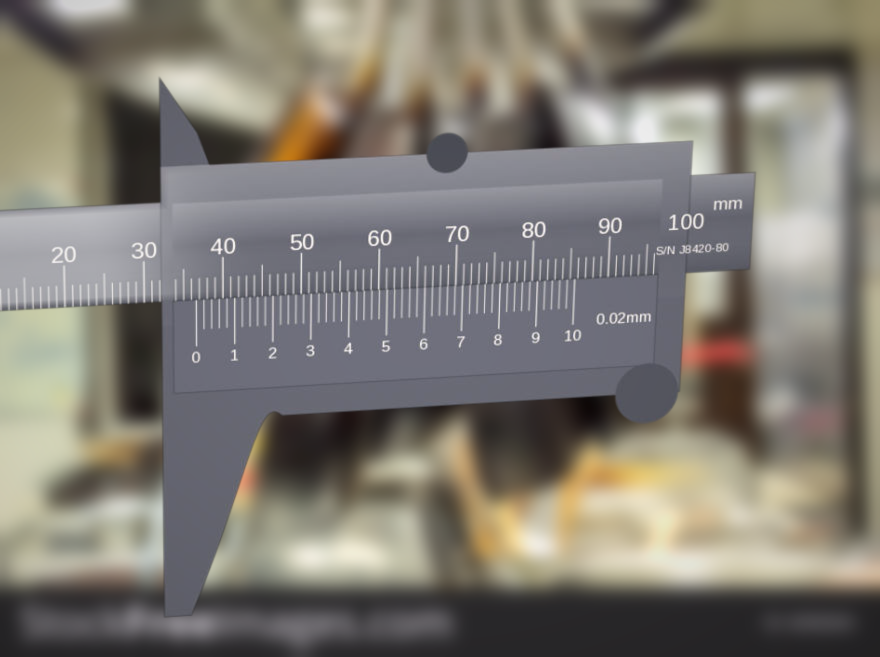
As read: **36.6** mm
